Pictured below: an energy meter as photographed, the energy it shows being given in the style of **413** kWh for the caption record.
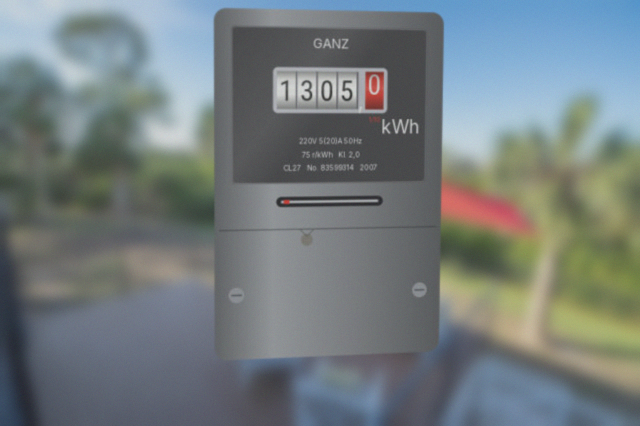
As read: **1305.0** kWh
